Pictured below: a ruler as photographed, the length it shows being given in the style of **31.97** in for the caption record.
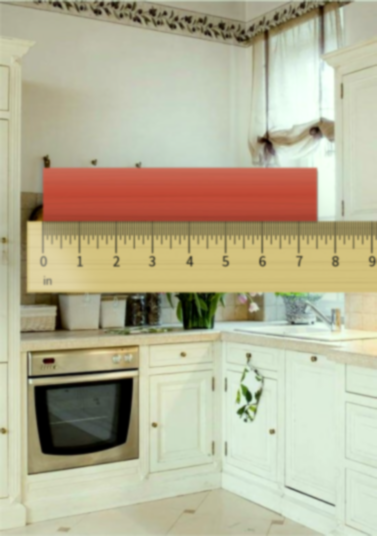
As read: **7.5** in
